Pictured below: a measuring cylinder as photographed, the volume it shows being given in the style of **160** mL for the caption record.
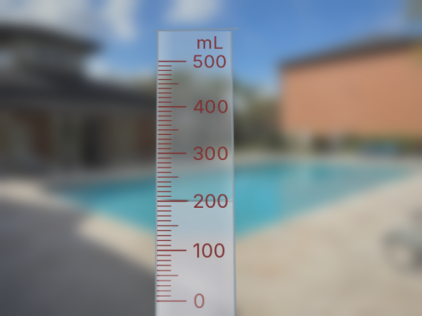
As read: **200** mL
